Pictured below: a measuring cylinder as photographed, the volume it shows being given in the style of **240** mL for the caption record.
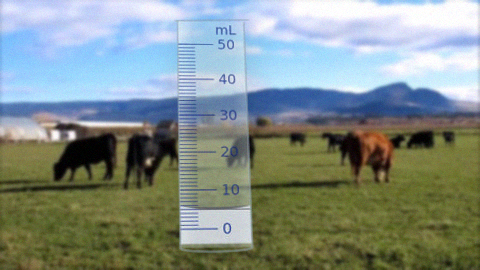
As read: **5** mL
